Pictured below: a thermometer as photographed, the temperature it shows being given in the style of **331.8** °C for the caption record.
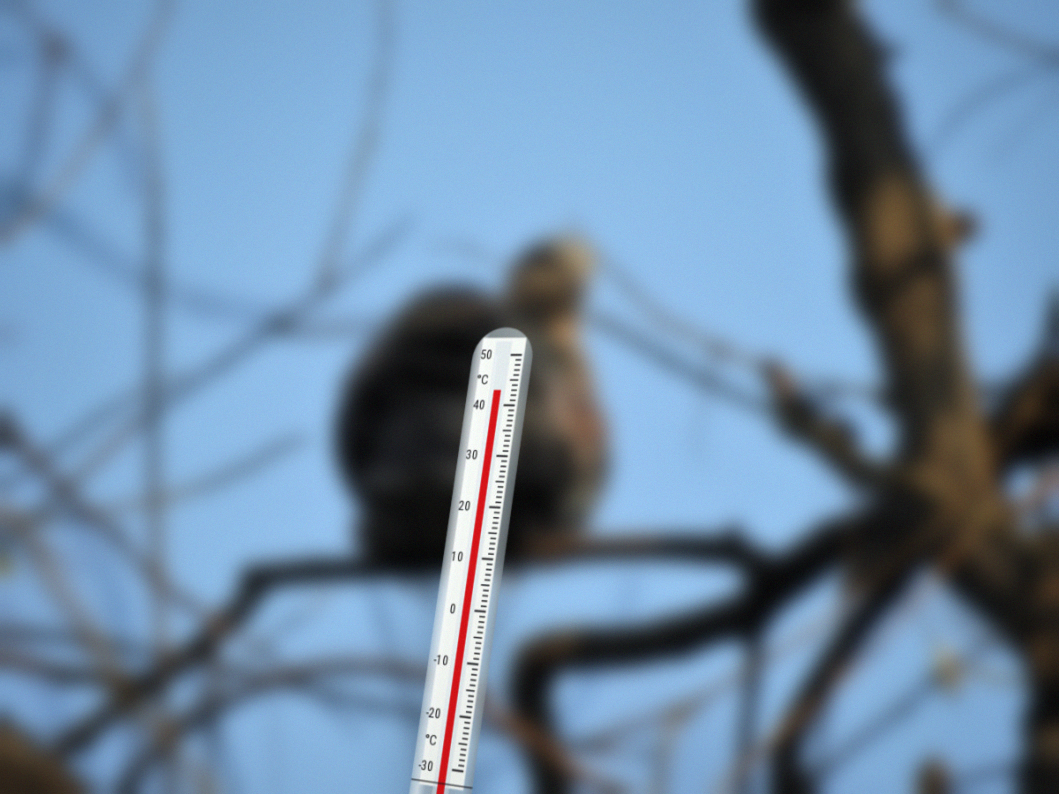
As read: **43** °C
